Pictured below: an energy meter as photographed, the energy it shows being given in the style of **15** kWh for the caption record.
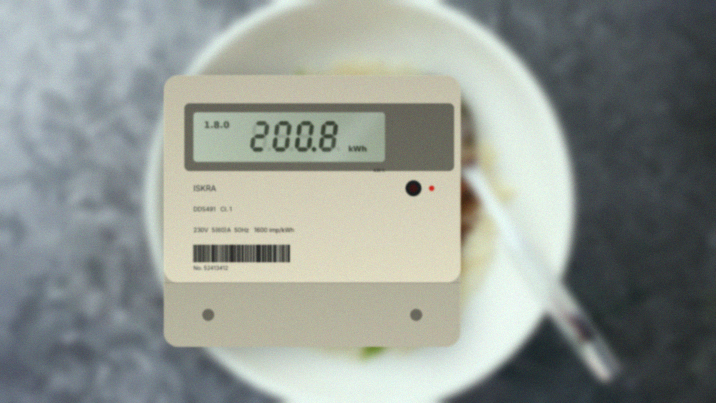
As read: **200.8** kWh
